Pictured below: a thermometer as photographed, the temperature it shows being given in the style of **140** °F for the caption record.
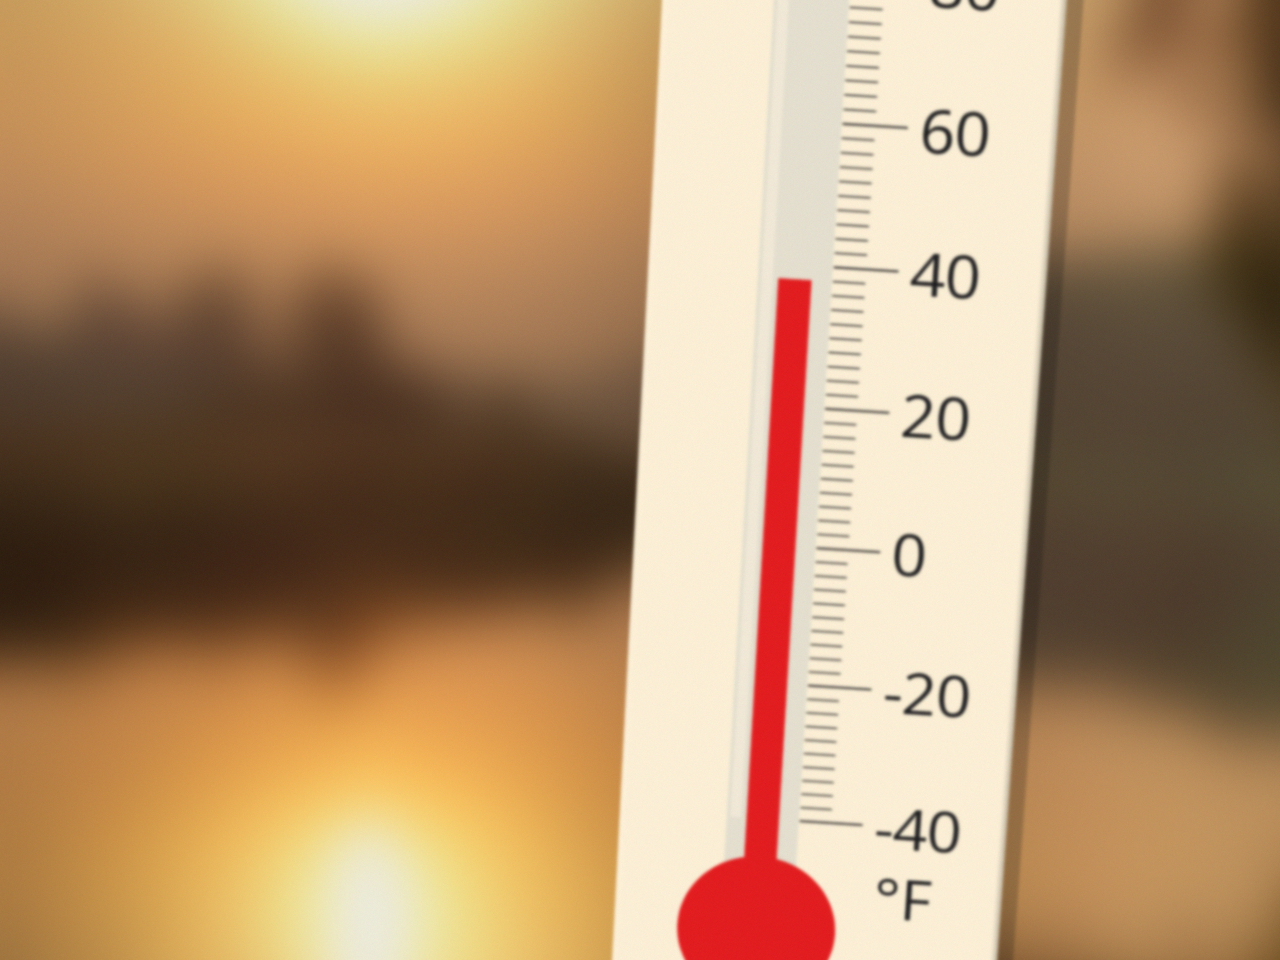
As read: **38** °F
